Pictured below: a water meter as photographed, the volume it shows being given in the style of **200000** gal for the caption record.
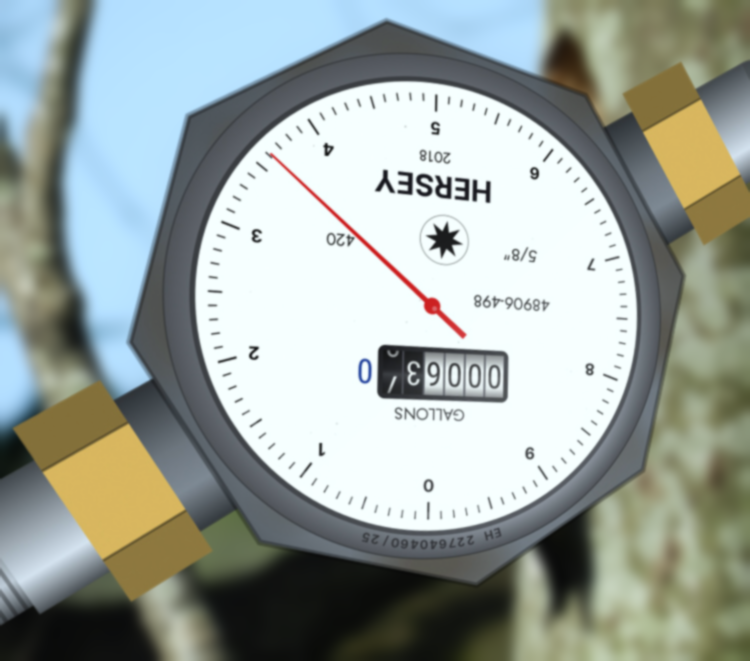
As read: **6373.6** gal
